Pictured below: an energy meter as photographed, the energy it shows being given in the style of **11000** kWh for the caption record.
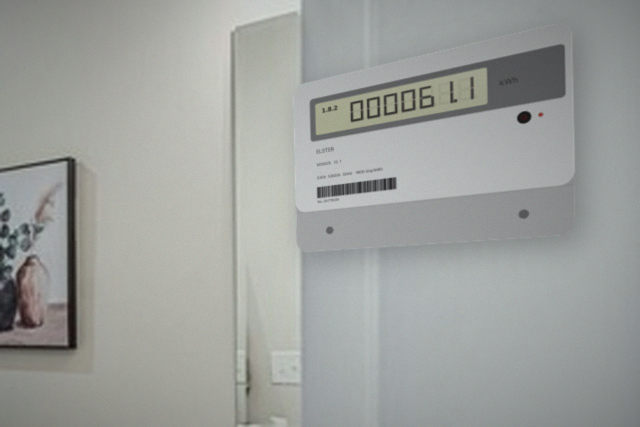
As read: **61.1** kWh
